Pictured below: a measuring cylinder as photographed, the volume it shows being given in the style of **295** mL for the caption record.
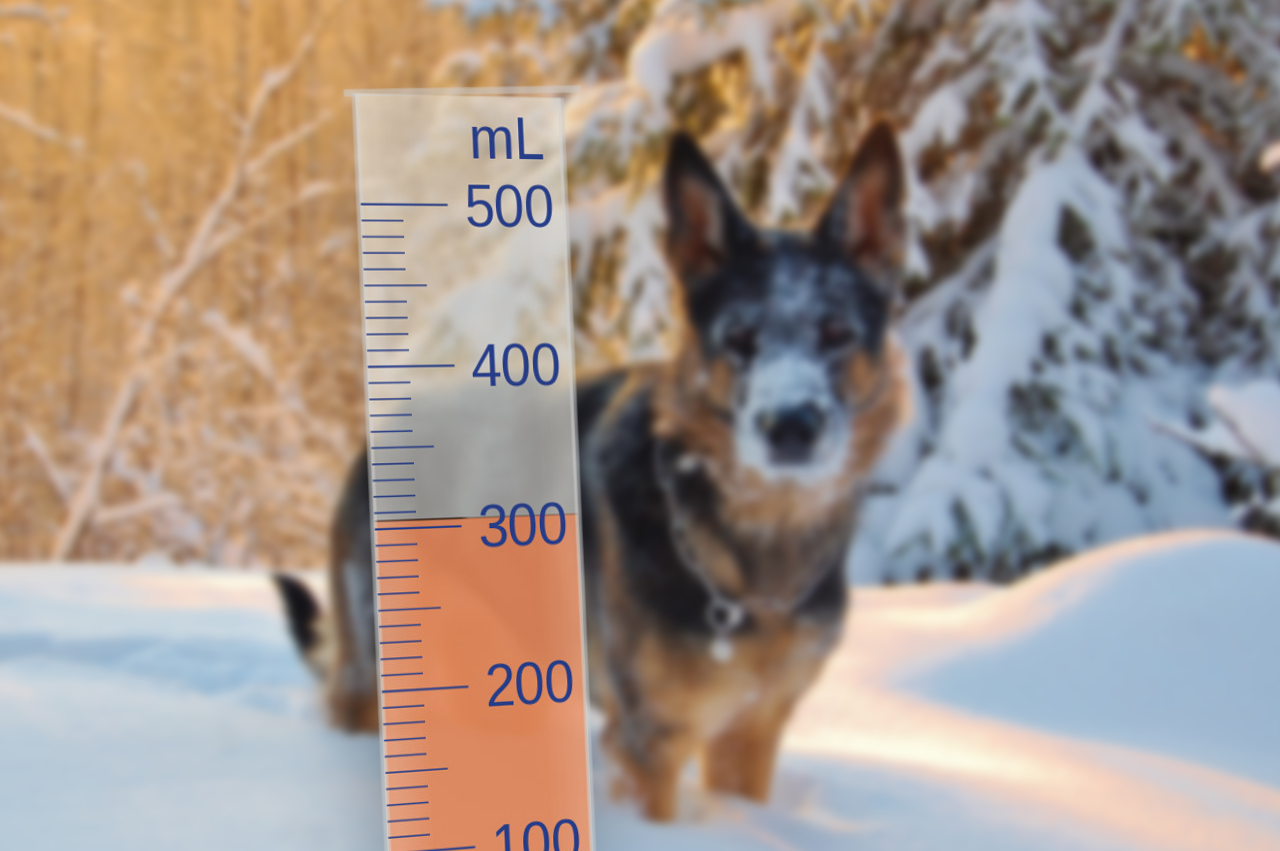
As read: **305** mL
